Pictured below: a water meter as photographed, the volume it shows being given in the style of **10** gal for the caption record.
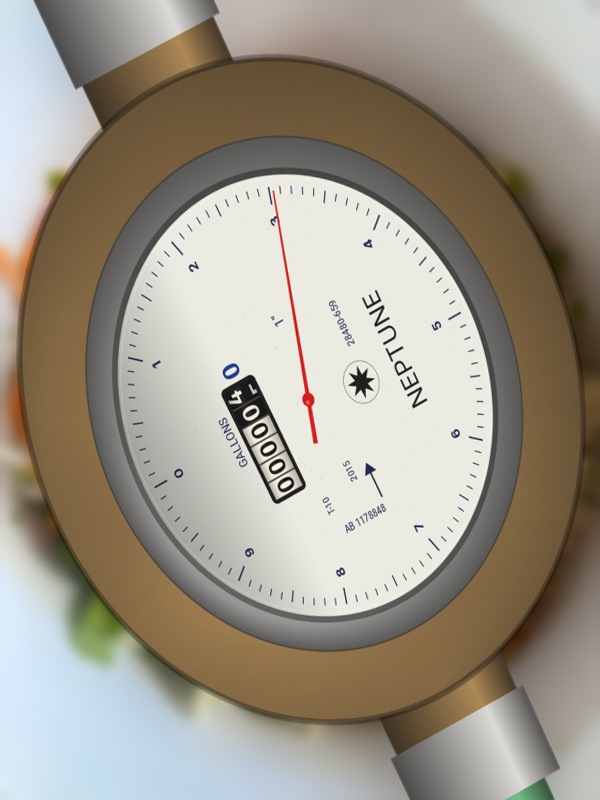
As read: **43.0** gal
